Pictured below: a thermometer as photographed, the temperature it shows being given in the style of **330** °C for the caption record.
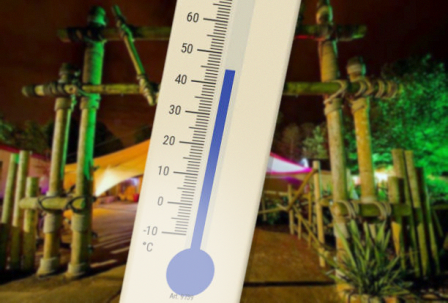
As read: **45** °C
